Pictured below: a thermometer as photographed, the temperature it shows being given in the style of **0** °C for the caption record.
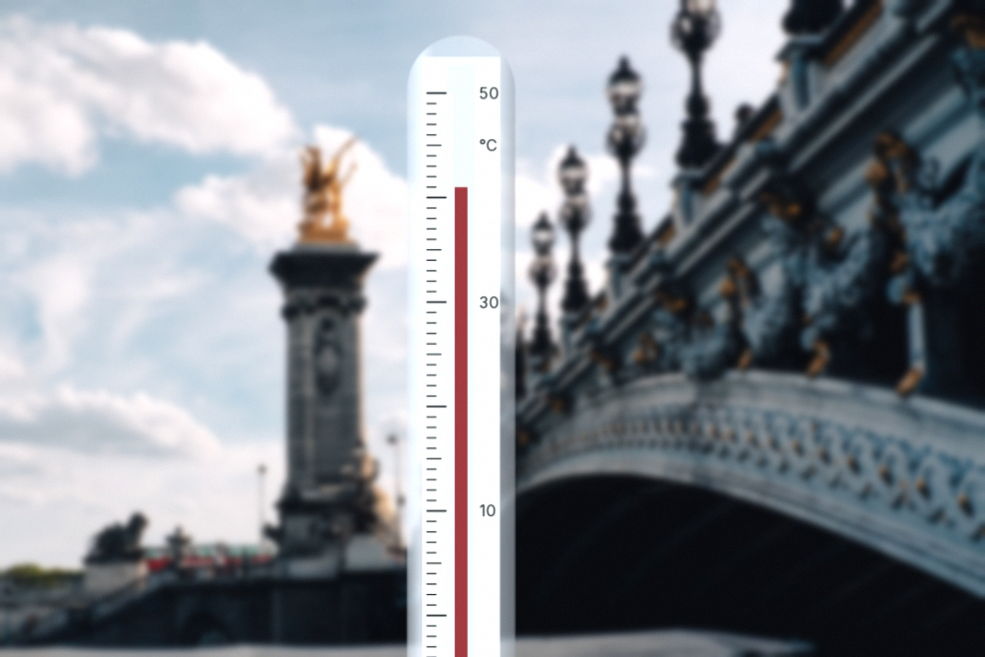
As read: **41** °C
